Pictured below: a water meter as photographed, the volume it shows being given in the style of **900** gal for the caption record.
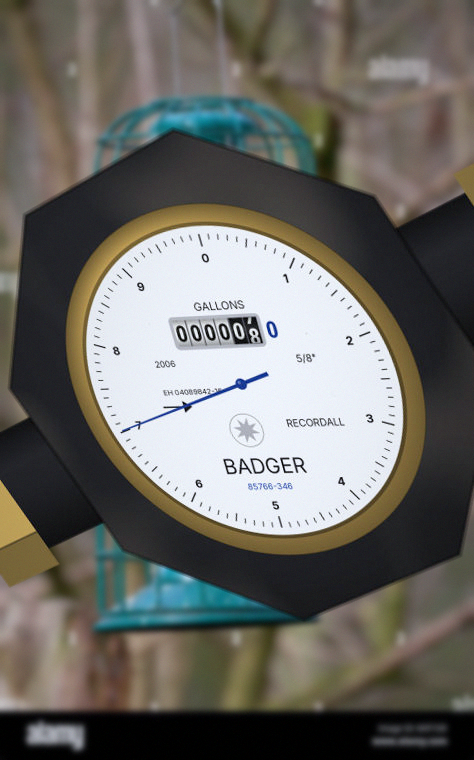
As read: **77.0** gal
